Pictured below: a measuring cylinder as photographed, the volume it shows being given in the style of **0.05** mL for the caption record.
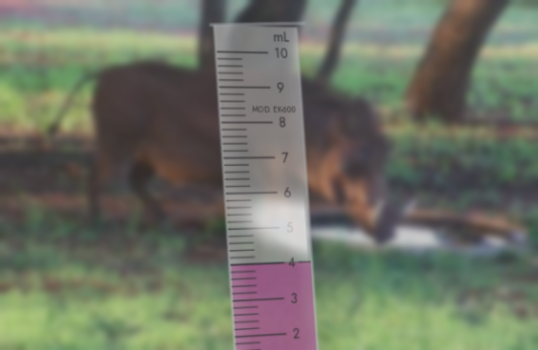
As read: **4** mL
